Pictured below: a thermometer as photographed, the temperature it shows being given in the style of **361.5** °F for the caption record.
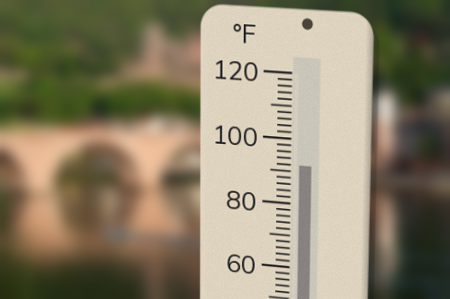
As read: **92** °F
